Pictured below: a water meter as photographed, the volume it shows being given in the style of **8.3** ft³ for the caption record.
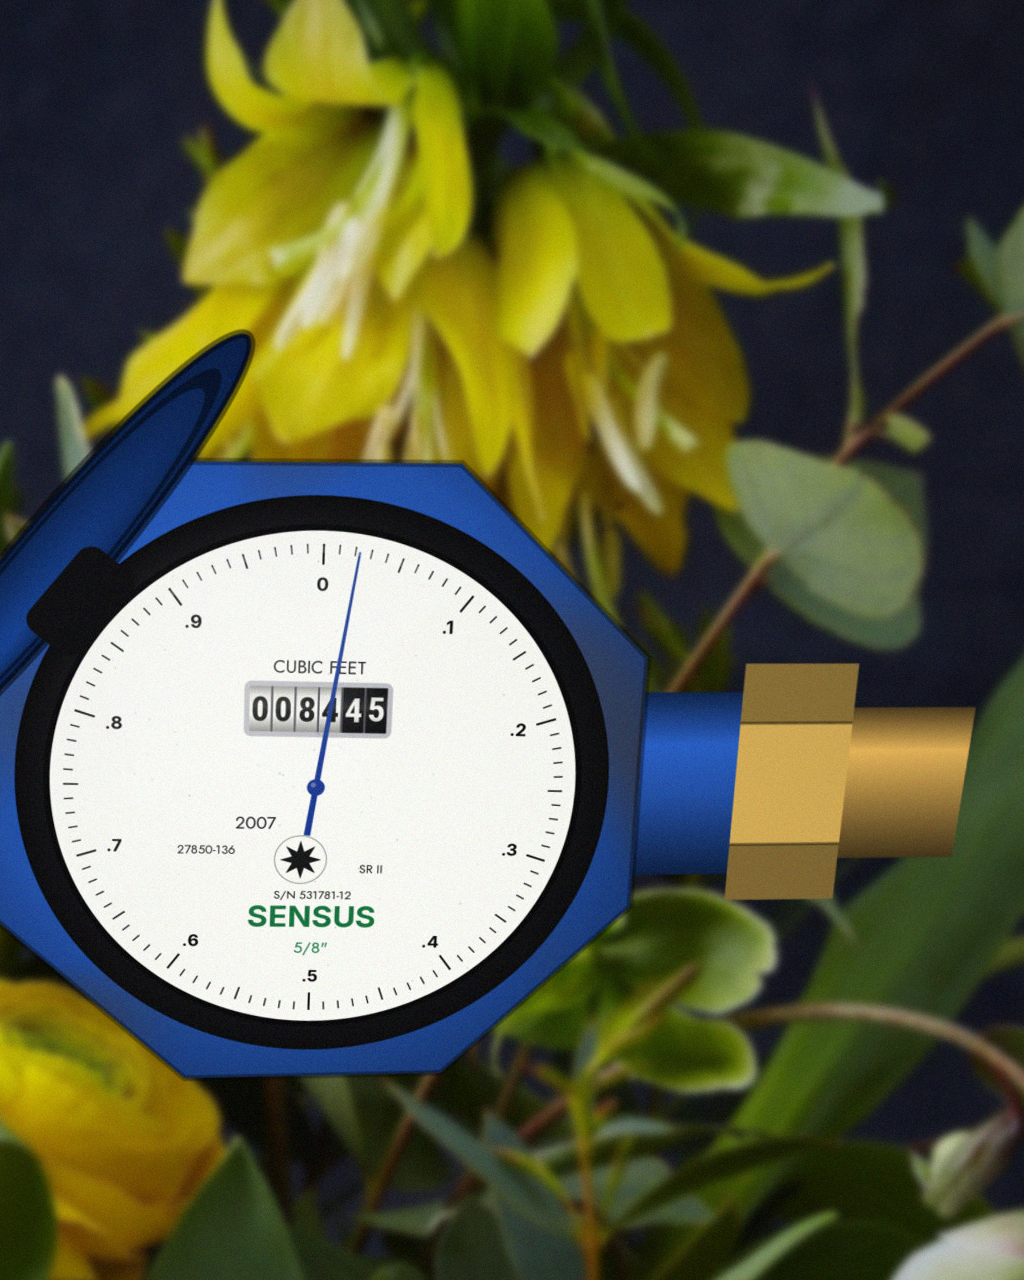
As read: **8445.02** ft³
